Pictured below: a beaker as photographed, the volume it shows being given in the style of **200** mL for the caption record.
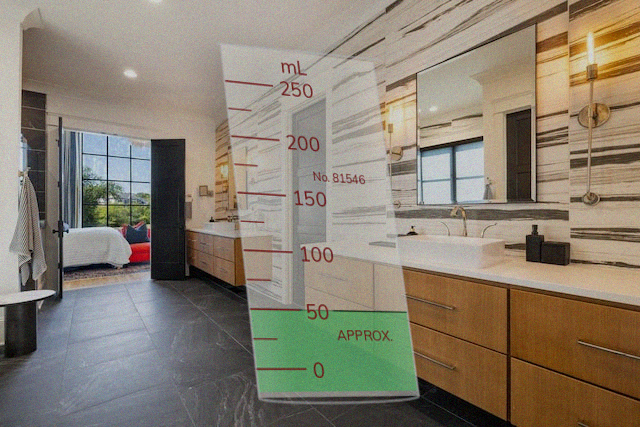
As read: **50** mL
